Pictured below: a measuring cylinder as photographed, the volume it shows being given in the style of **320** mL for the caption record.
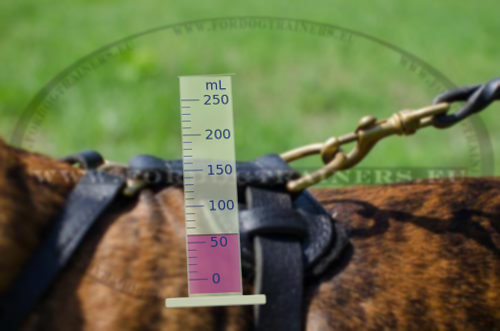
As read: **60** mL
